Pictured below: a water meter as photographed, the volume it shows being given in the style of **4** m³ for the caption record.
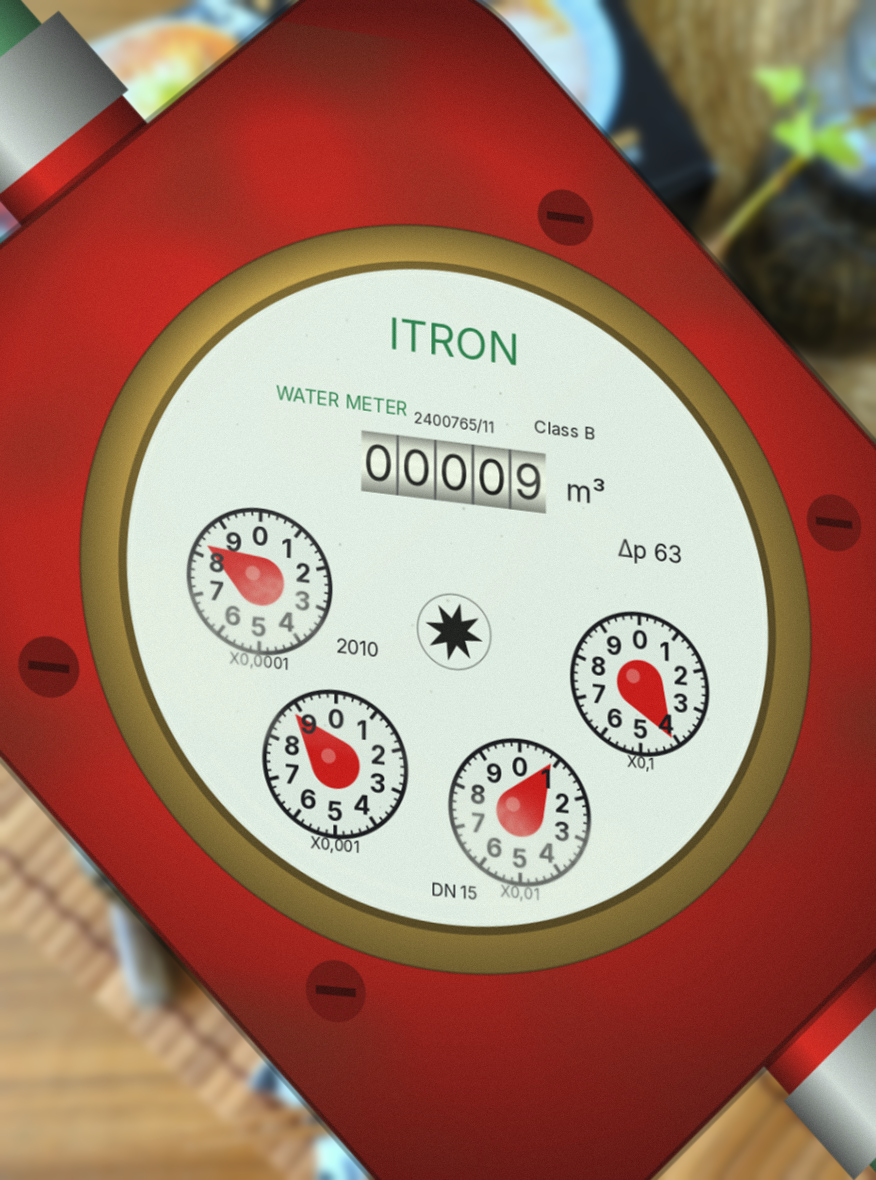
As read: **9.4088** m³
